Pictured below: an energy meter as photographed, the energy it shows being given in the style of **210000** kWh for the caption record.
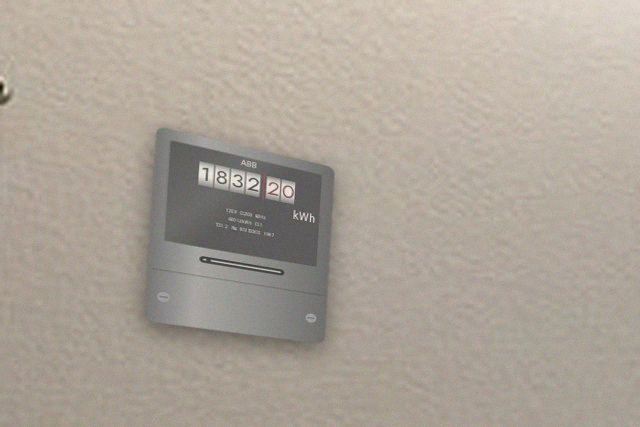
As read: **1832.20** kWh
